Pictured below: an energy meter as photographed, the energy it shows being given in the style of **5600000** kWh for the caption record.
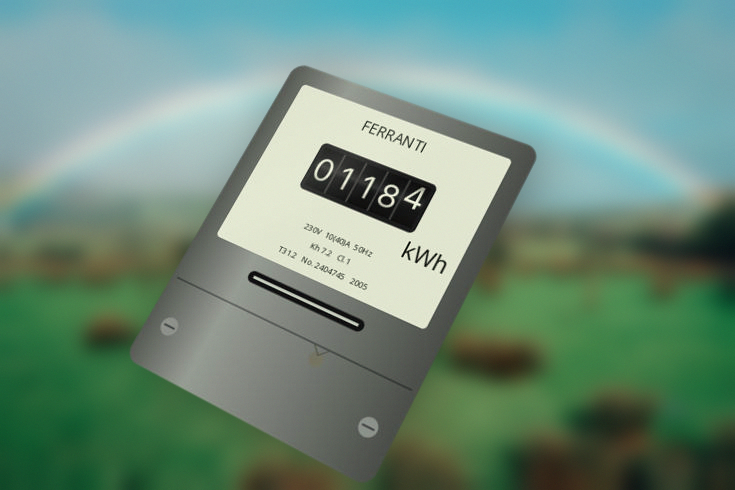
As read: **1184** kWh
